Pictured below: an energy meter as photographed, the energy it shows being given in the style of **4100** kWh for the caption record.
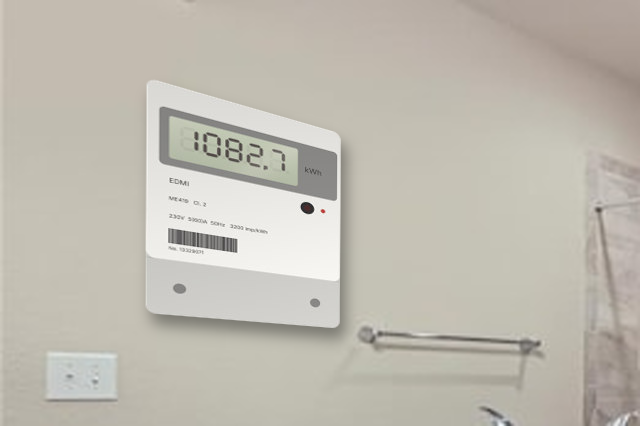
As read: **1082.7** kWh
